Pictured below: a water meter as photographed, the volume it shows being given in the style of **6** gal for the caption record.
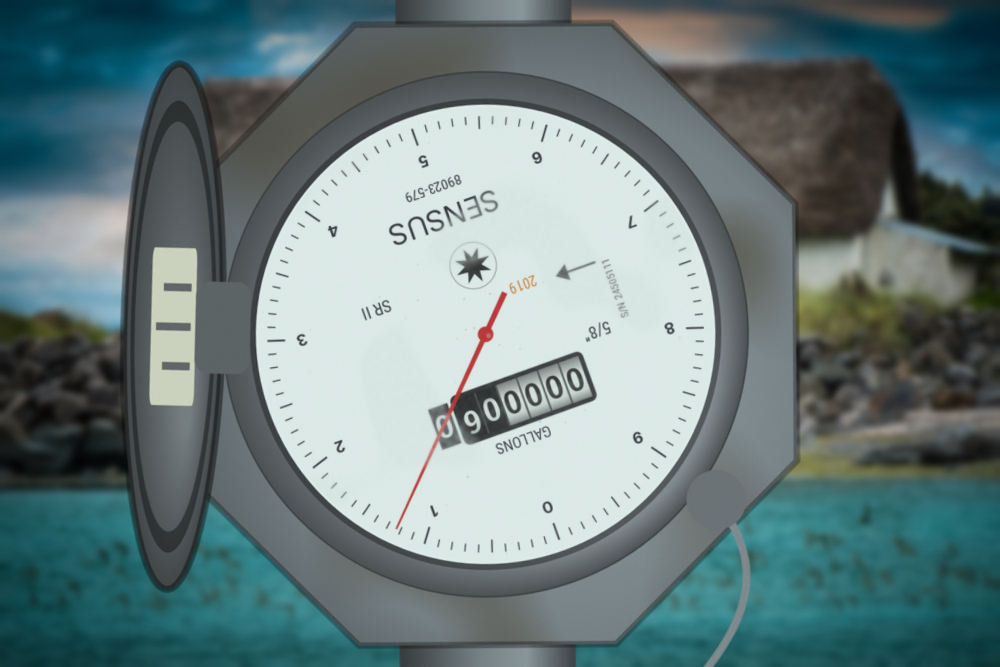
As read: **61.2** gal
